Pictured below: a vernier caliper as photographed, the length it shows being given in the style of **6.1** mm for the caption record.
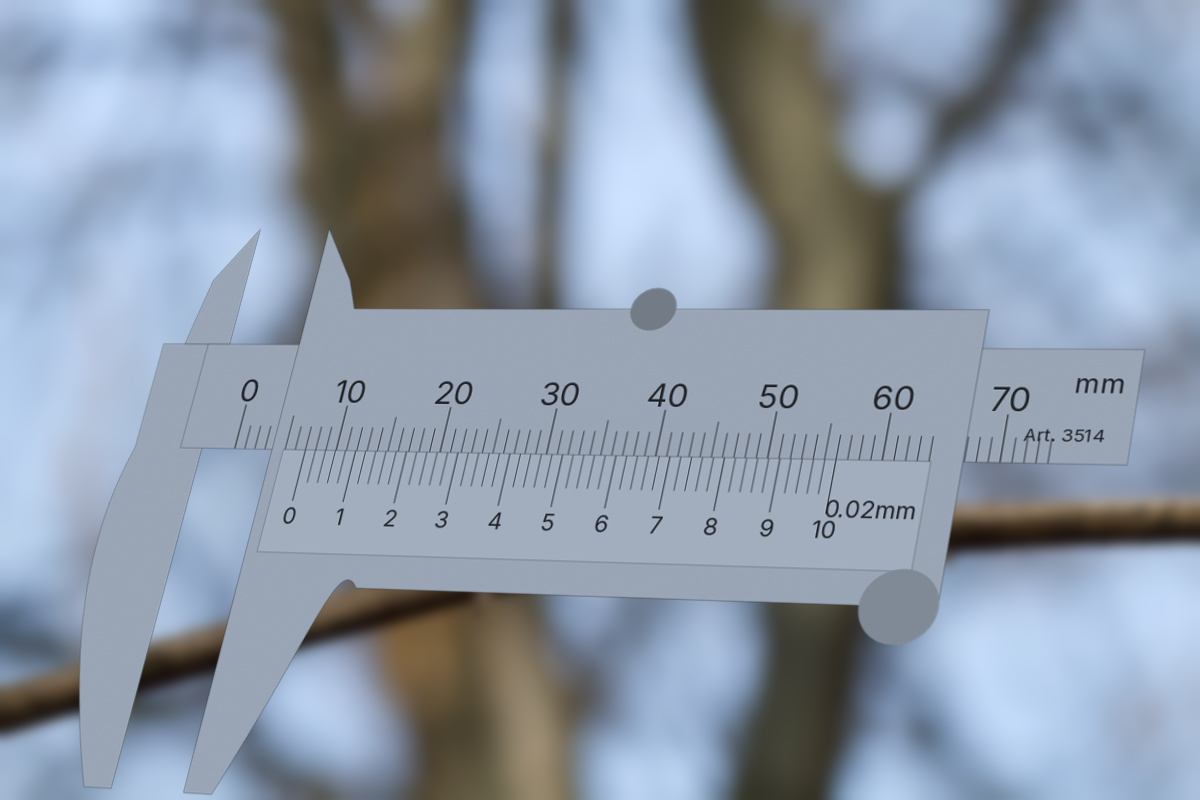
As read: **7.0** mm
